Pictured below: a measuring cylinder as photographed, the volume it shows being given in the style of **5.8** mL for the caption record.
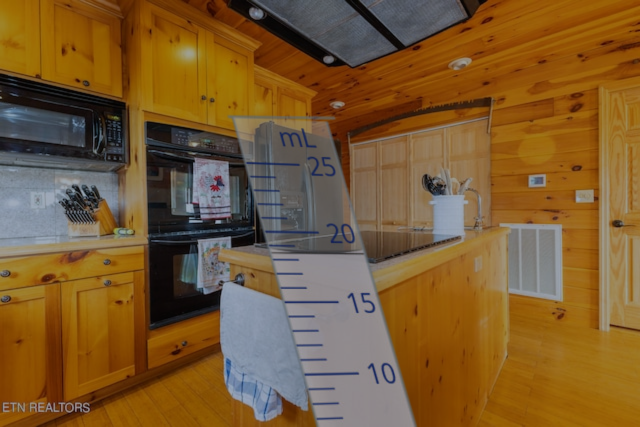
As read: **18.5** mL
